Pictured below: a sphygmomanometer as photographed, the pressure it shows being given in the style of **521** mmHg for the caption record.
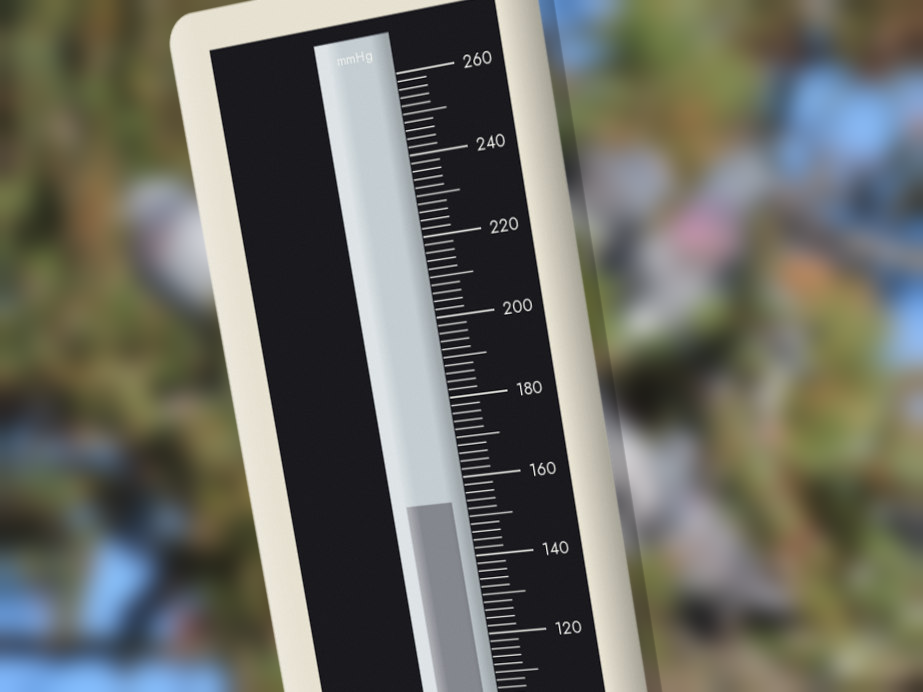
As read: **154** mmHg
